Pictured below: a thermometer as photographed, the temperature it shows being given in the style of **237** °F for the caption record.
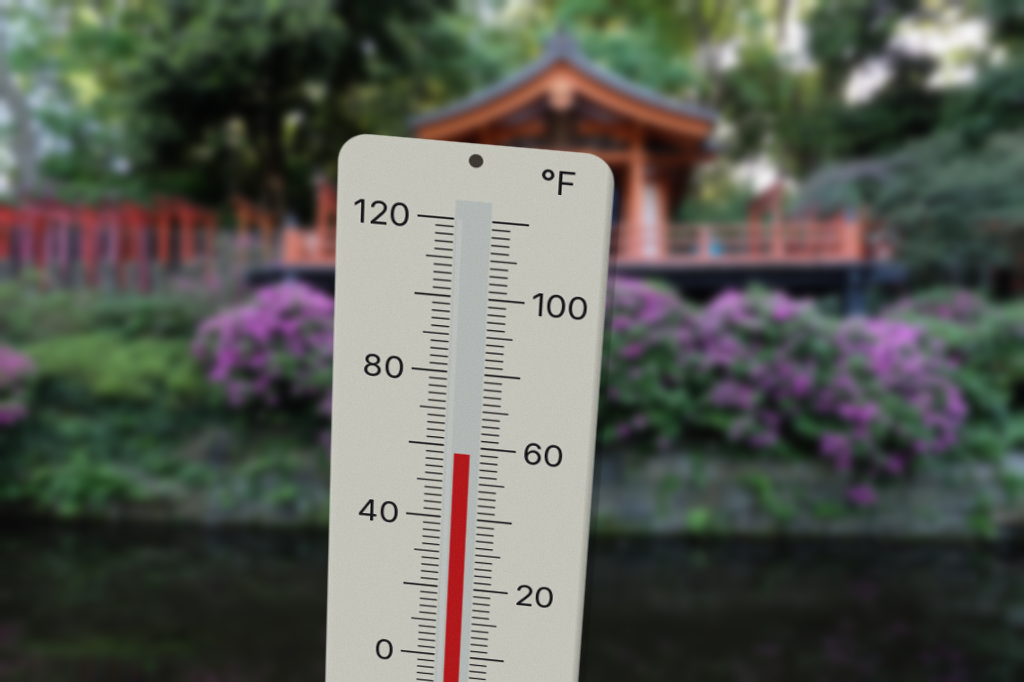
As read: **58** °F
